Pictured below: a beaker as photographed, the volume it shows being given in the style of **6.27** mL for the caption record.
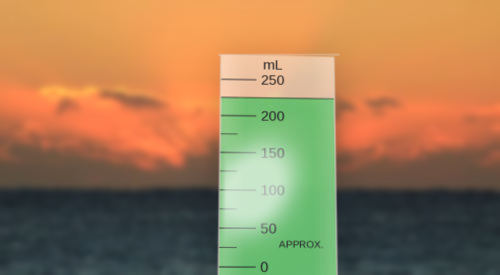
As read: **225** mL
